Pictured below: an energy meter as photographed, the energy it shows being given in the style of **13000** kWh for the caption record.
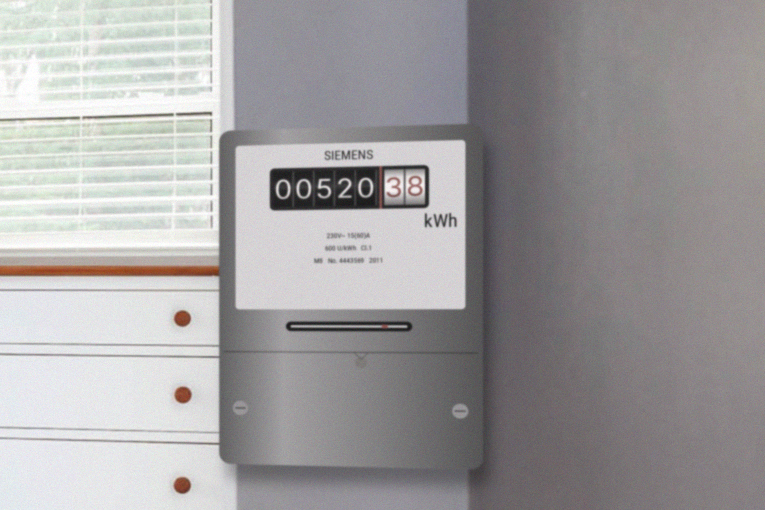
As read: **520.38** kWh
